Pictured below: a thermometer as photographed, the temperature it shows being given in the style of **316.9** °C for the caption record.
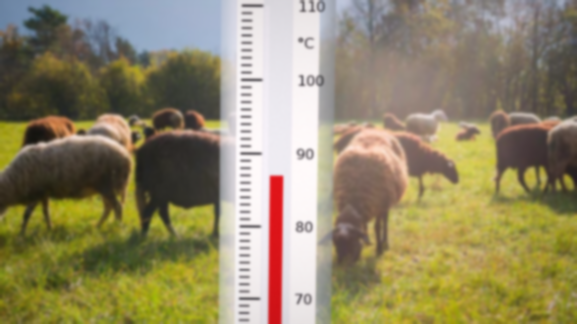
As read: **87** °C
